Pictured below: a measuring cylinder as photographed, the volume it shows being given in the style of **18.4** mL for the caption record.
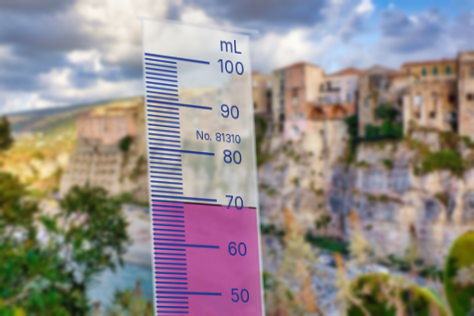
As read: **69** mL
